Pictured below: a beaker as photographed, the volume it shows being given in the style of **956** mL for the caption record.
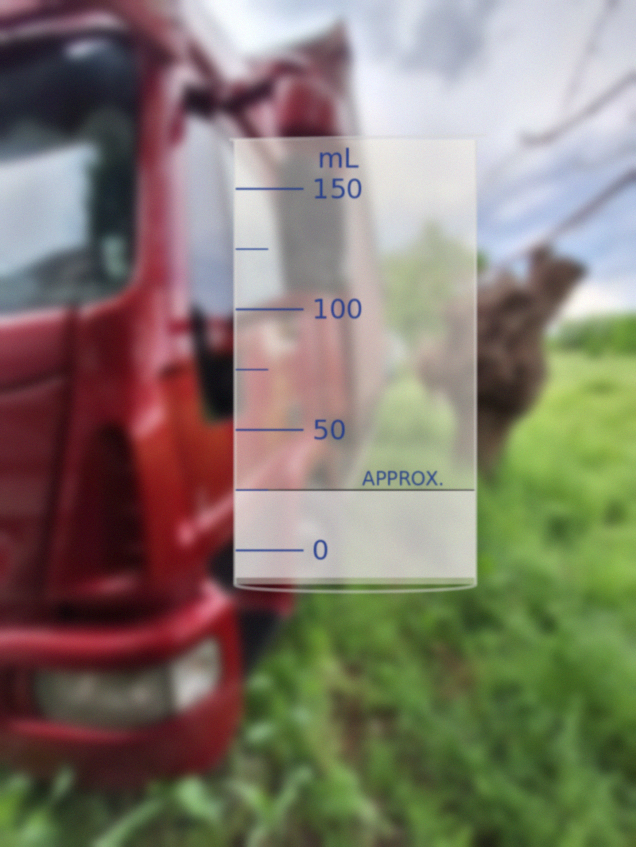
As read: **25** mL
